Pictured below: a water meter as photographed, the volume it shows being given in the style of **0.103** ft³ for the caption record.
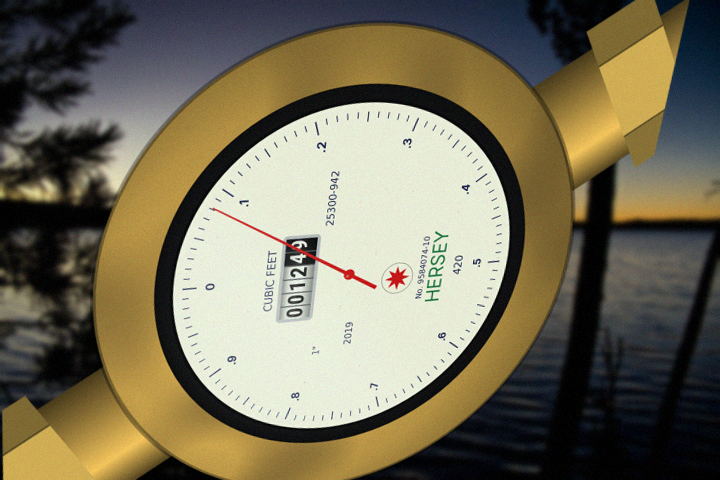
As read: **1249.08** ft³
